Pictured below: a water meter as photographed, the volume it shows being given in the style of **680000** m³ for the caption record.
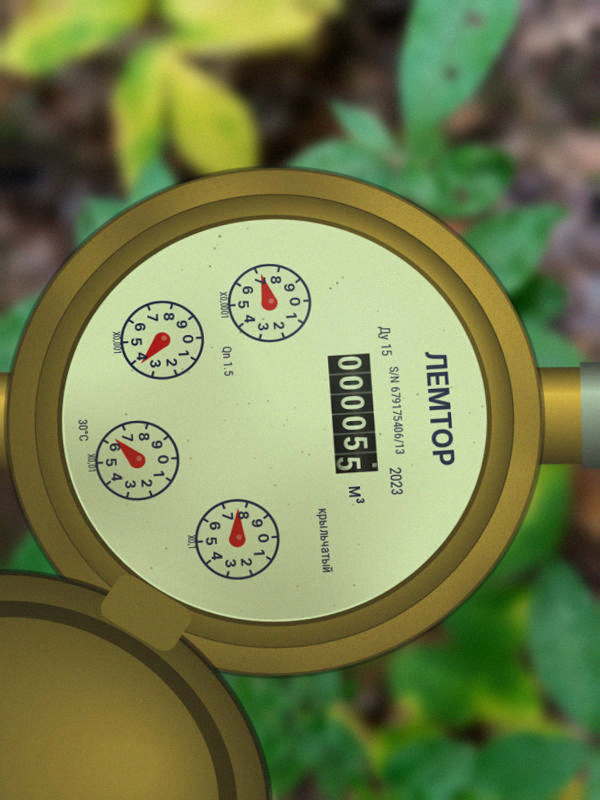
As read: **54.7637** m³
